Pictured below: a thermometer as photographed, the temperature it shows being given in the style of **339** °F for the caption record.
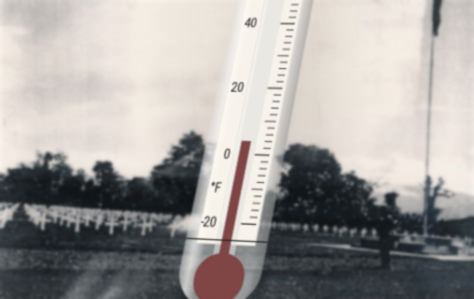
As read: **4** °F
